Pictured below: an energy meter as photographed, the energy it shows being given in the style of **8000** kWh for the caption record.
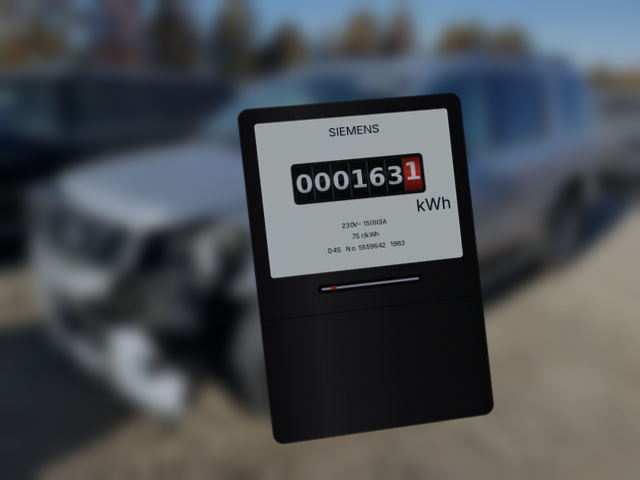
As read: **163.1** kWh
